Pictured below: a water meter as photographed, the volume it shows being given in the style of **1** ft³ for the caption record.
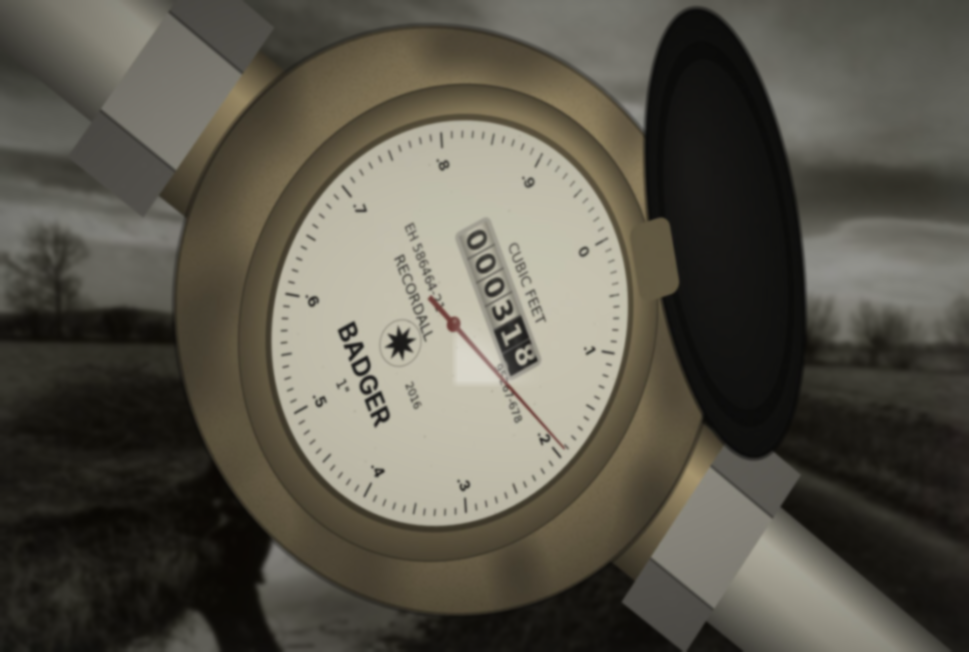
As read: **318.19** ft³
